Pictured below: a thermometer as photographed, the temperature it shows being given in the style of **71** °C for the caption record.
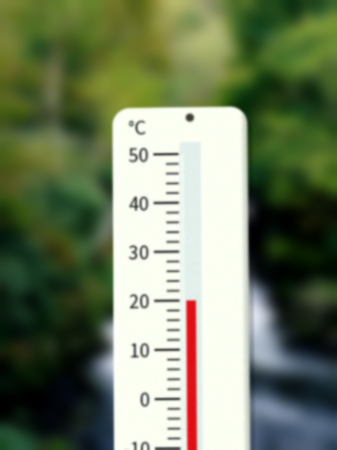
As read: **20** °C
